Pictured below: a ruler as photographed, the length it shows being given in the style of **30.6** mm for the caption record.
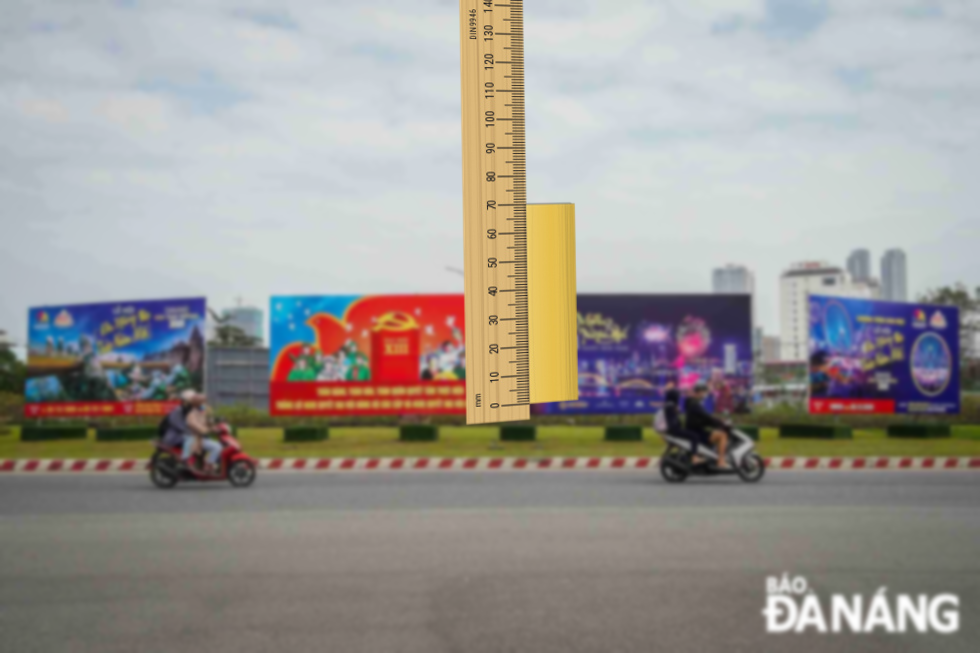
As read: **70** mm
